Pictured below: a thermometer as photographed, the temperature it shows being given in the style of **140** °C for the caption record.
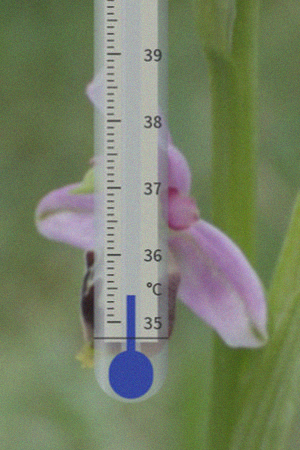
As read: **35.4** °C
